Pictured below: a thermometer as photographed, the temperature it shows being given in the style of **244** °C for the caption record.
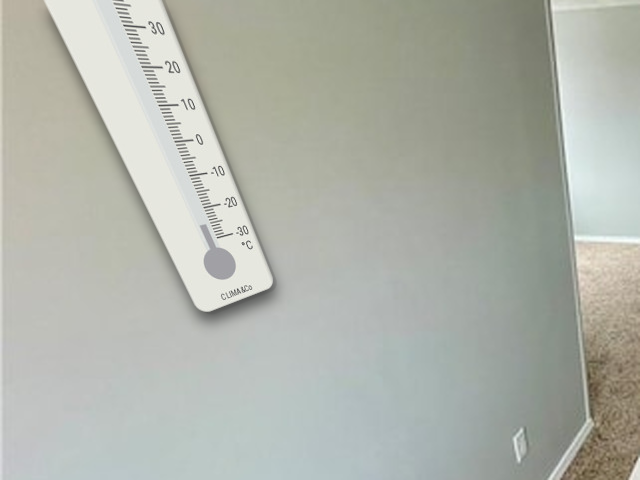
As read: **-25** °C
